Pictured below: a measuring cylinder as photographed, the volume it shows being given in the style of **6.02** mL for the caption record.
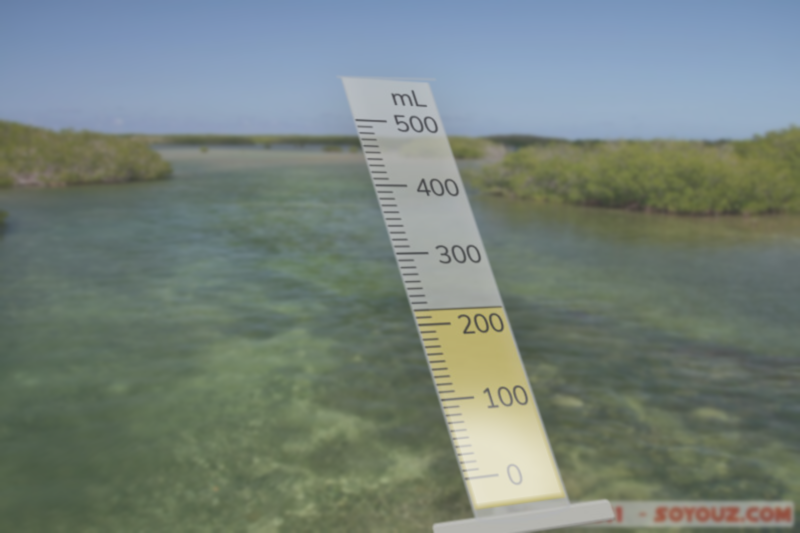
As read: **220** mL
